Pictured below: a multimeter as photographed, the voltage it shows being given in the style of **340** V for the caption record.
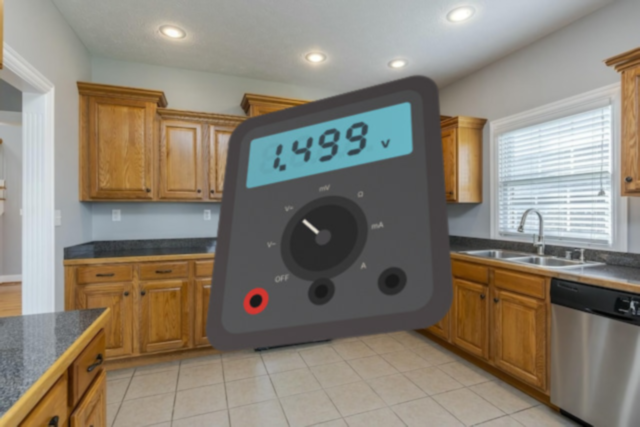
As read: **1.499** V
